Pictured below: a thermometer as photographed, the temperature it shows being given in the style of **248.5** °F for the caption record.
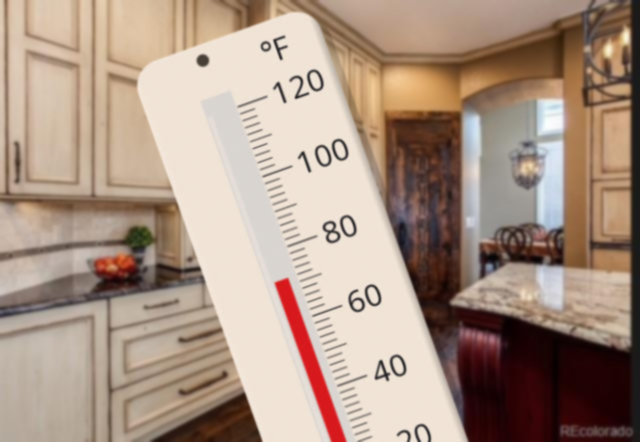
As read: **72** °F
